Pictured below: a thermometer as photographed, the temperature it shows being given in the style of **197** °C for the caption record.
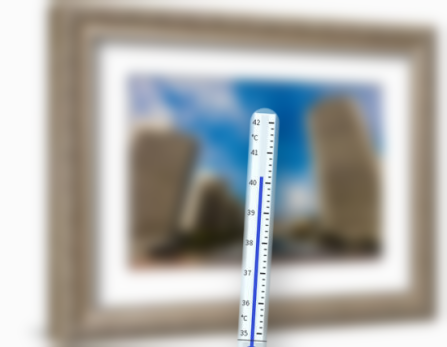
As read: **40.2** °C
